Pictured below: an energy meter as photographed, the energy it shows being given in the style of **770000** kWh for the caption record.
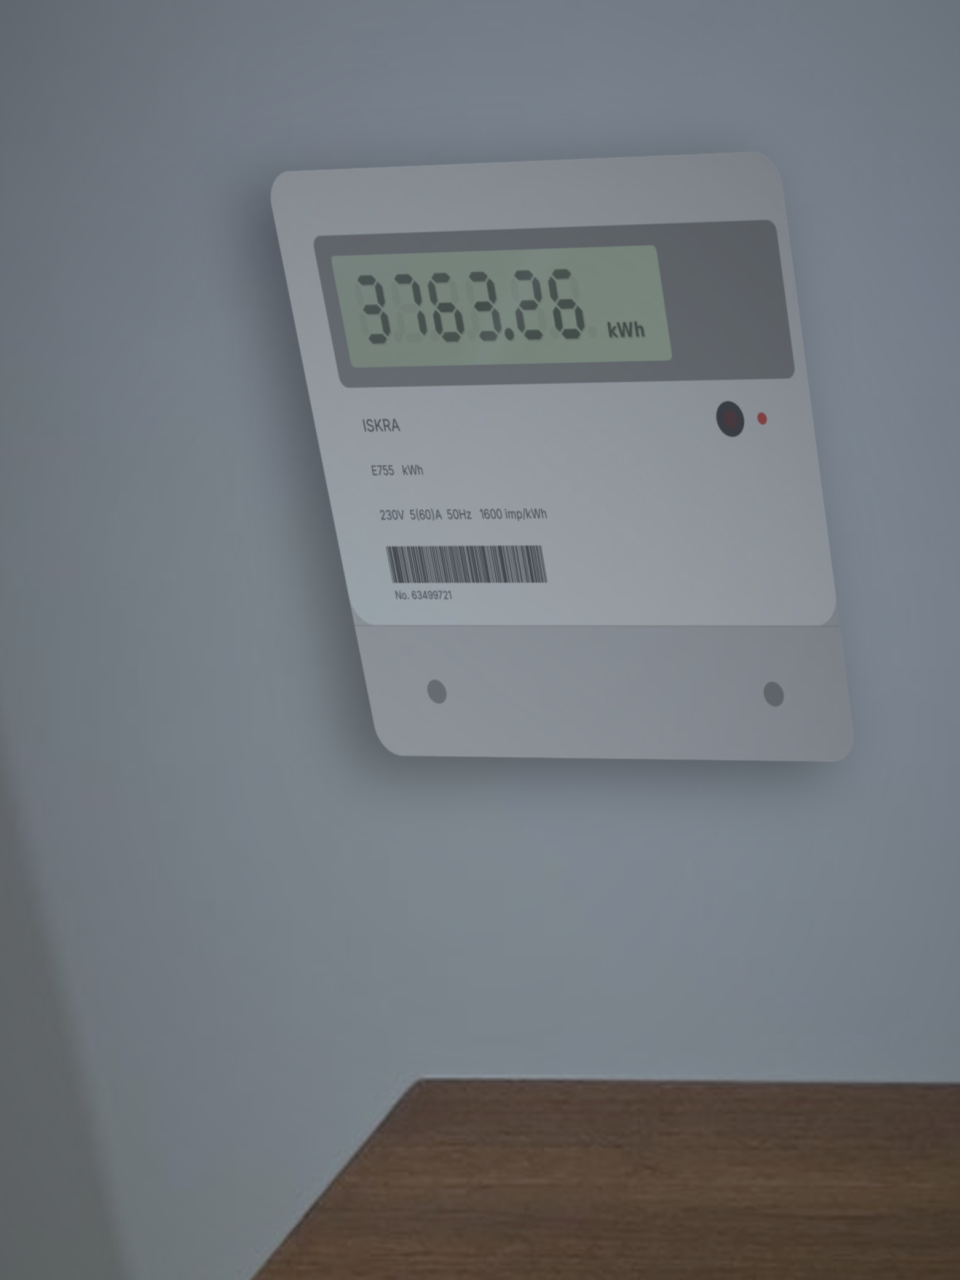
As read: **3763.26** kWh
